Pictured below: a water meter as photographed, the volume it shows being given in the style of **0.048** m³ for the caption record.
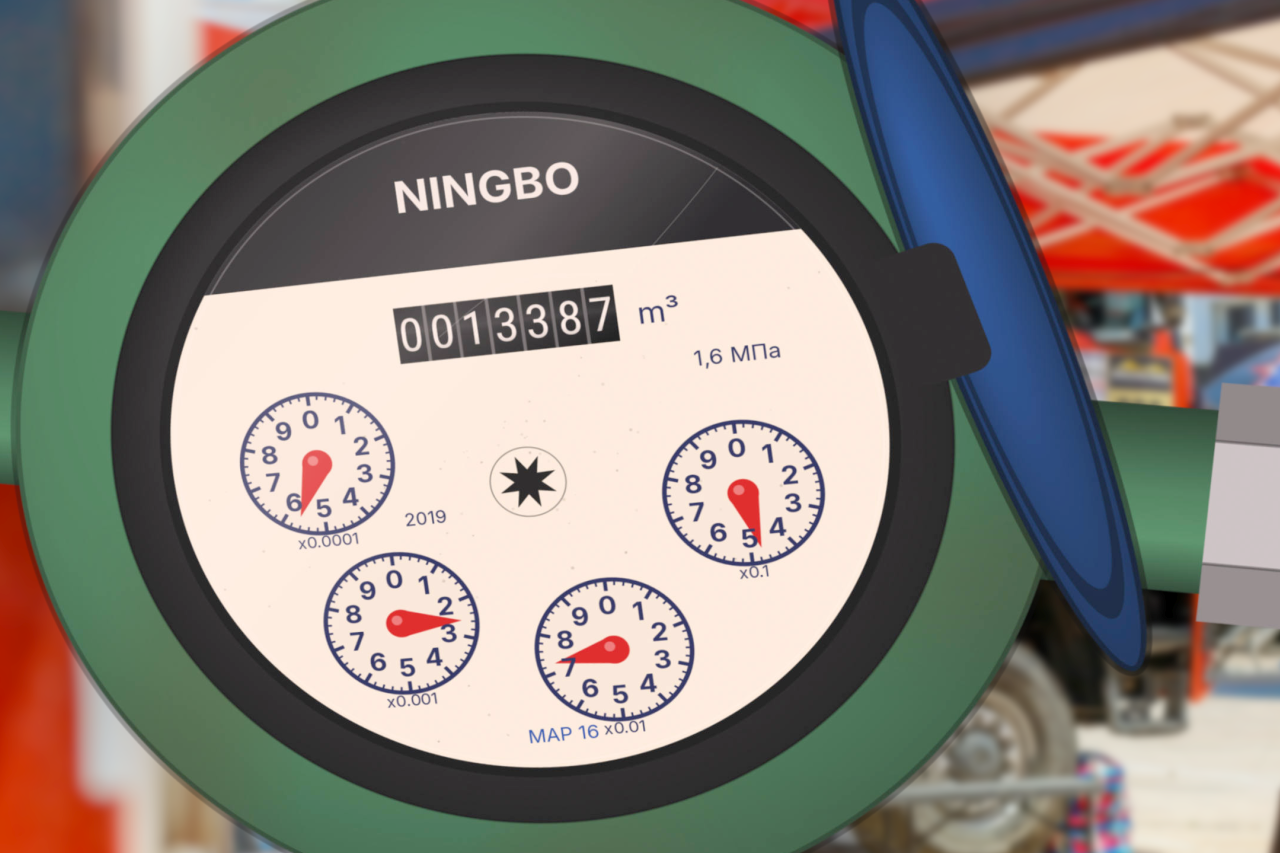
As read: **13387.4725** m³
